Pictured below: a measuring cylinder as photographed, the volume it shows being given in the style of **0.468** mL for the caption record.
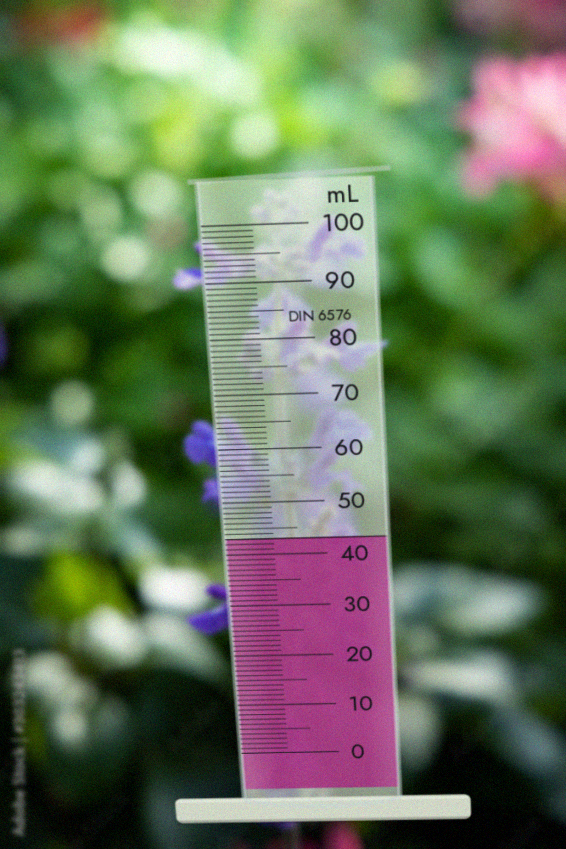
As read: **43** mL
